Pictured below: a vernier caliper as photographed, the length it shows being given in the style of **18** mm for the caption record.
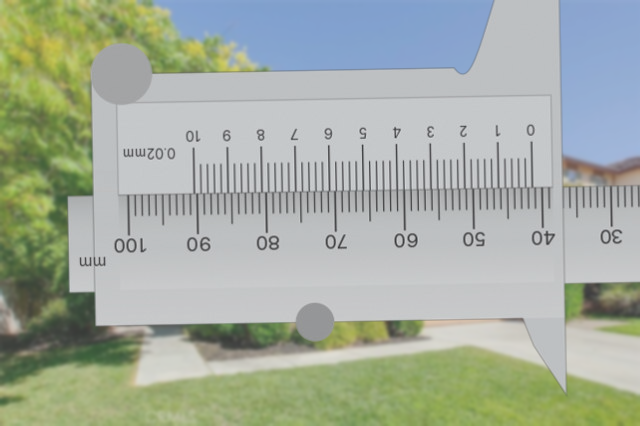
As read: **41.4** mm
